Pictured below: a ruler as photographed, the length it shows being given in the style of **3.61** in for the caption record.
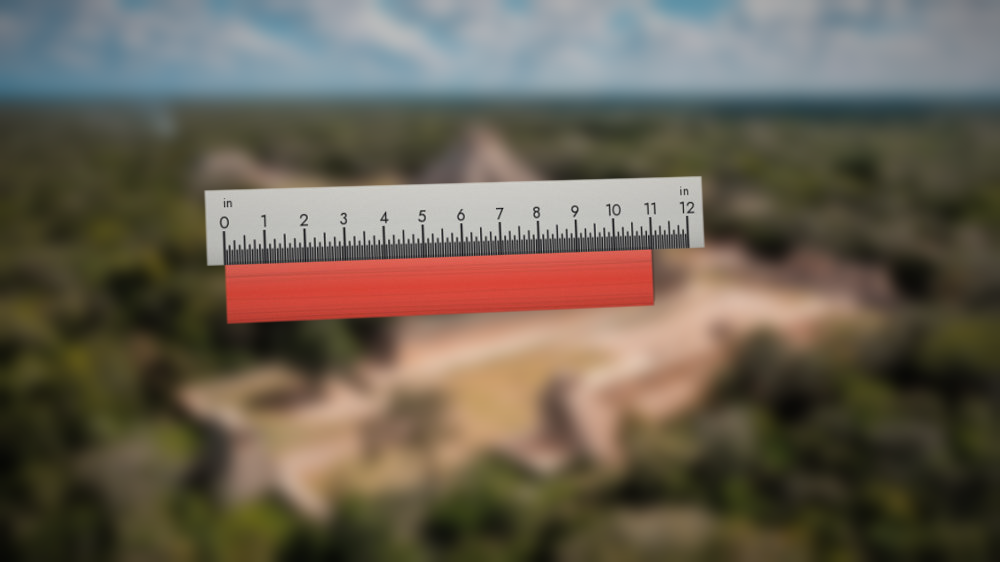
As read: **11** in
